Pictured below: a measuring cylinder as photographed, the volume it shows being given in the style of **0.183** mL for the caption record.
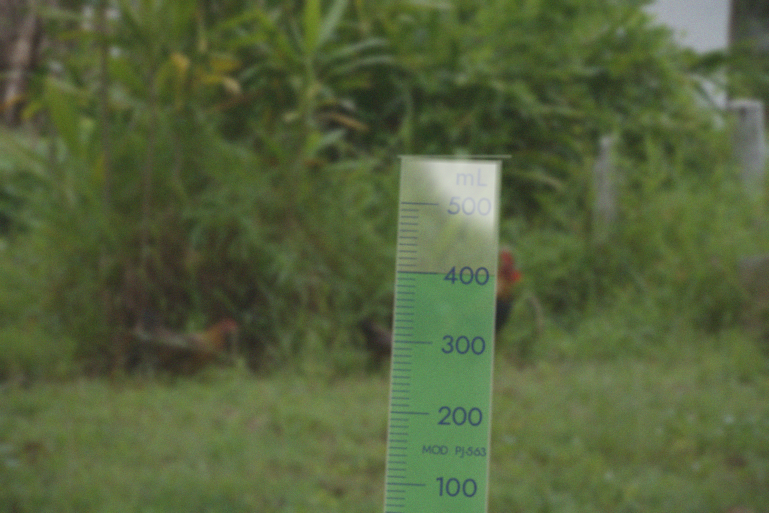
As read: **400** mL
